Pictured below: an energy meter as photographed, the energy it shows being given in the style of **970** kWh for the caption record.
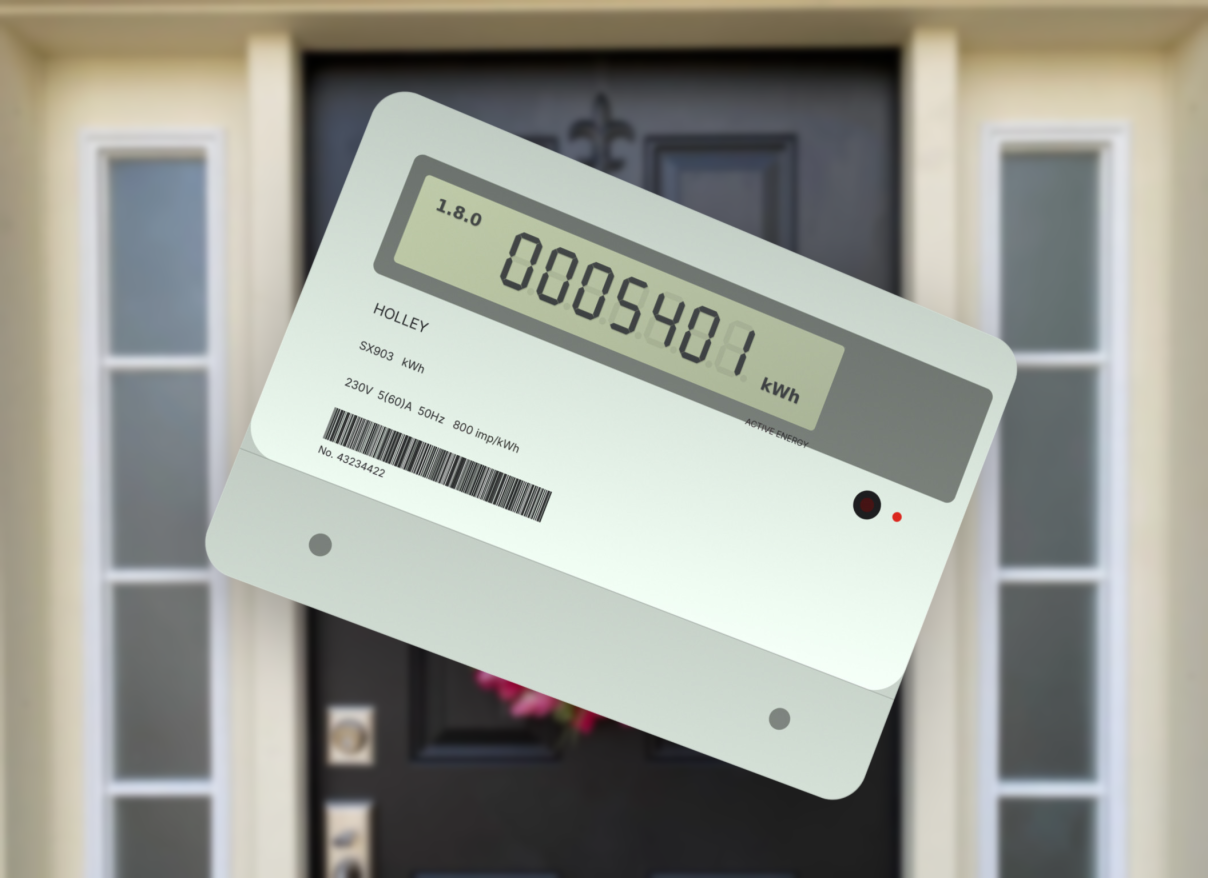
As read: **5401** kWh
